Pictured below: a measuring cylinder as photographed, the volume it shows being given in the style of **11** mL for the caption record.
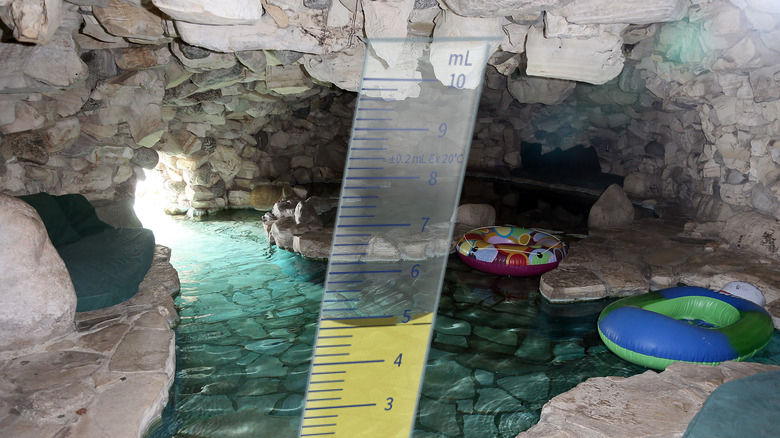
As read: **4.8** mL
